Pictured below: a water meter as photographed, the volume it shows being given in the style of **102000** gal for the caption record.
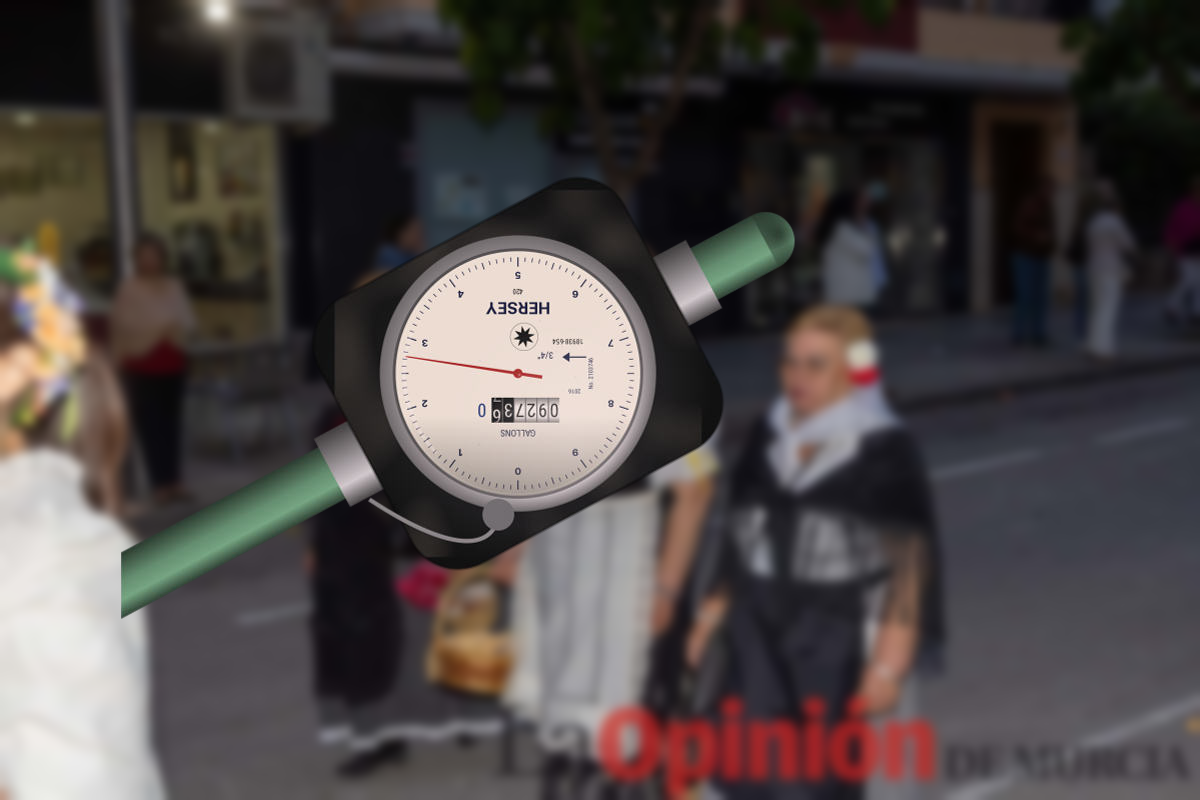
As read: **927362.7** gal
